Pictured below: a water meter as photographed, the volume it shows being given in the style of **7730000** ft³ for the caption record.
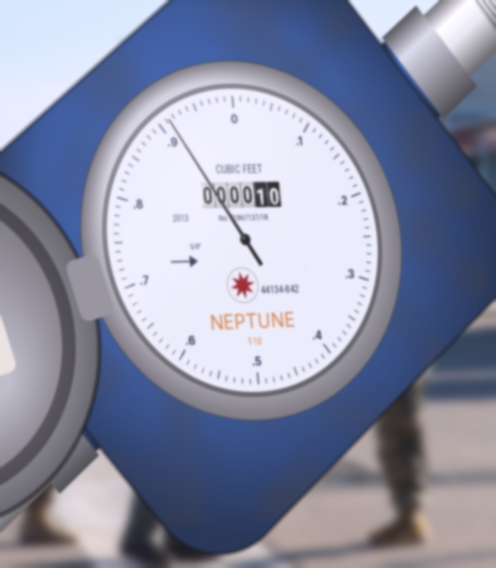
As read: **9.91** ft³
